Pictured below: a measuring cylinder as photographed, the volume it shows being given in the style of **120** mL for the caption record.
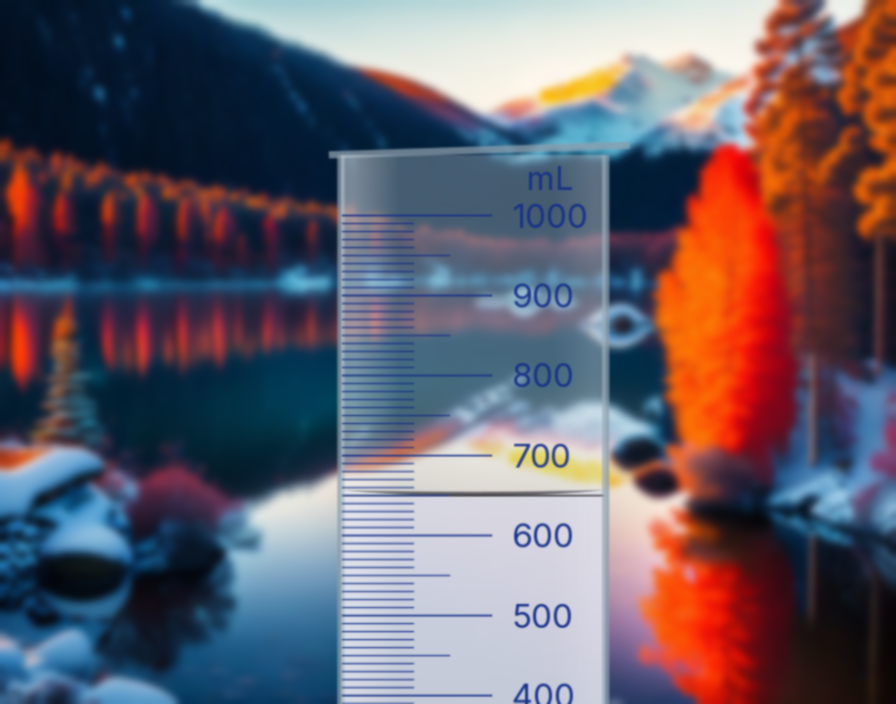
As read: **650** mL
